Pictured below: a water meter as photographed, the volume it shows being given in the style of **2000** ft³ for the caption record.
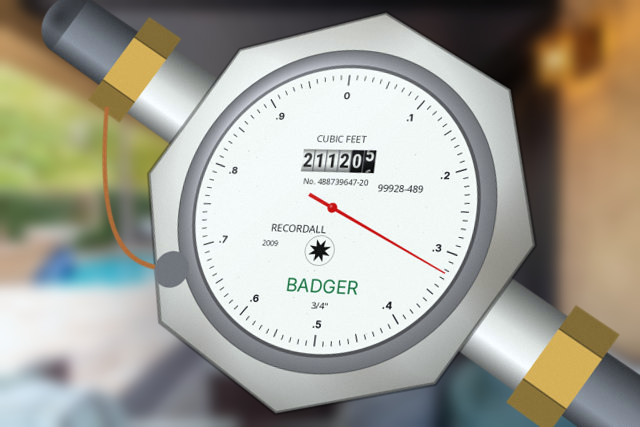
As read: **211205.32** ft³
